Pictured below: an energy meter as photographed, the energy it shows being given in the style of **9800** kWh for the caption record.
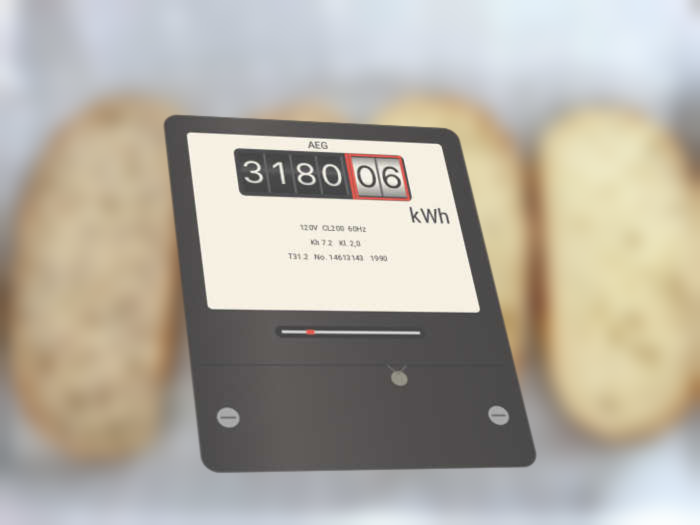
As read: **3180.06** kWh
